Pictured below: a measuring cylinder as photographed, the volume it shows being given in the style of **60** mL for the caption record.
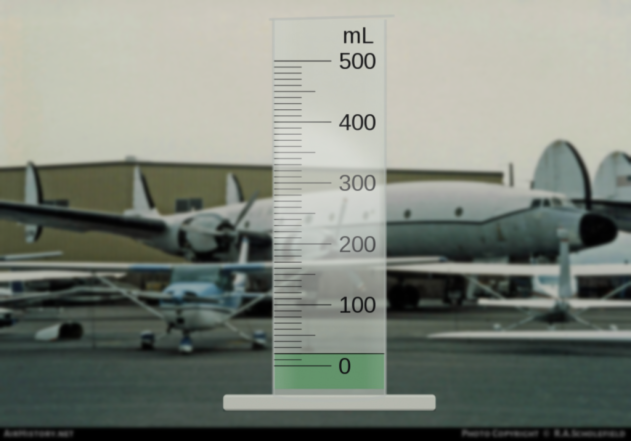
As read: **20** mL
